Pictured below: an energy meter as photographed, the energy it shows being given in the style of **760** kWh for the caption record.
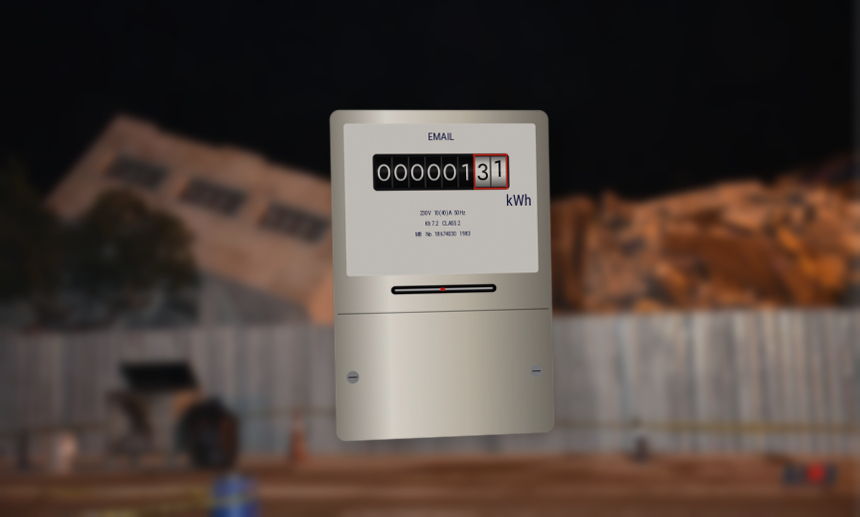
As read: **1.31** kWh
